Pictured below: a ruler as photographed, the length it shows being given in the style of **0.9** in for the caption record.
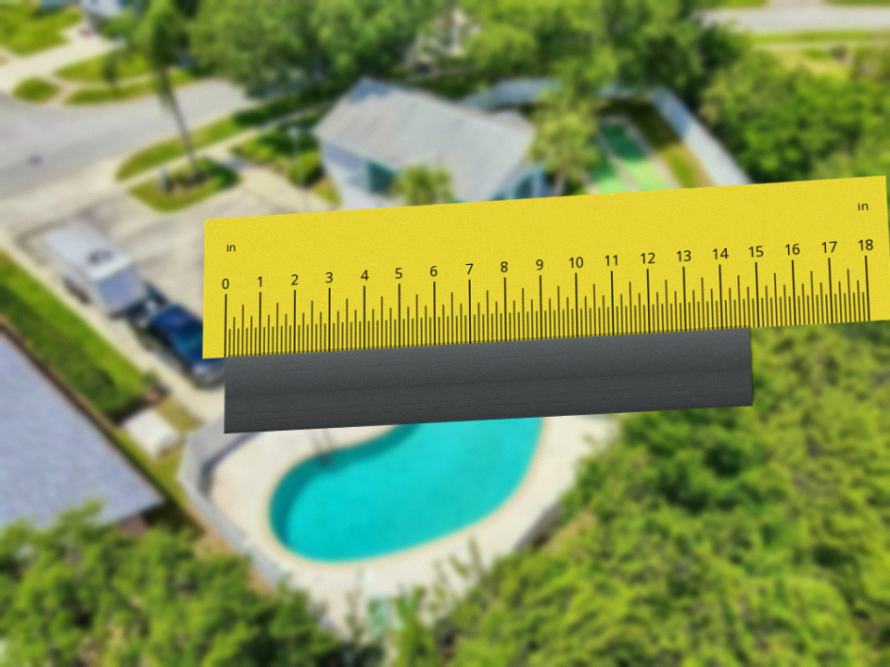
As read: **14.75** in
